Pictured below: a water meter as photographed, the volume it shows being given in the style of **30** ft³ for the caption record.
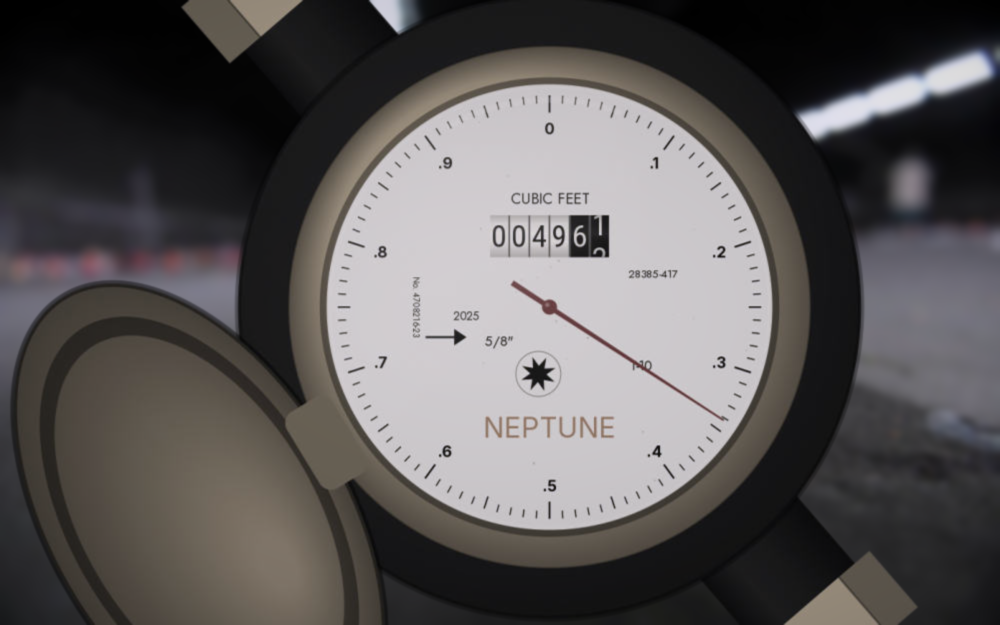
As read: **4961.34** ft³
